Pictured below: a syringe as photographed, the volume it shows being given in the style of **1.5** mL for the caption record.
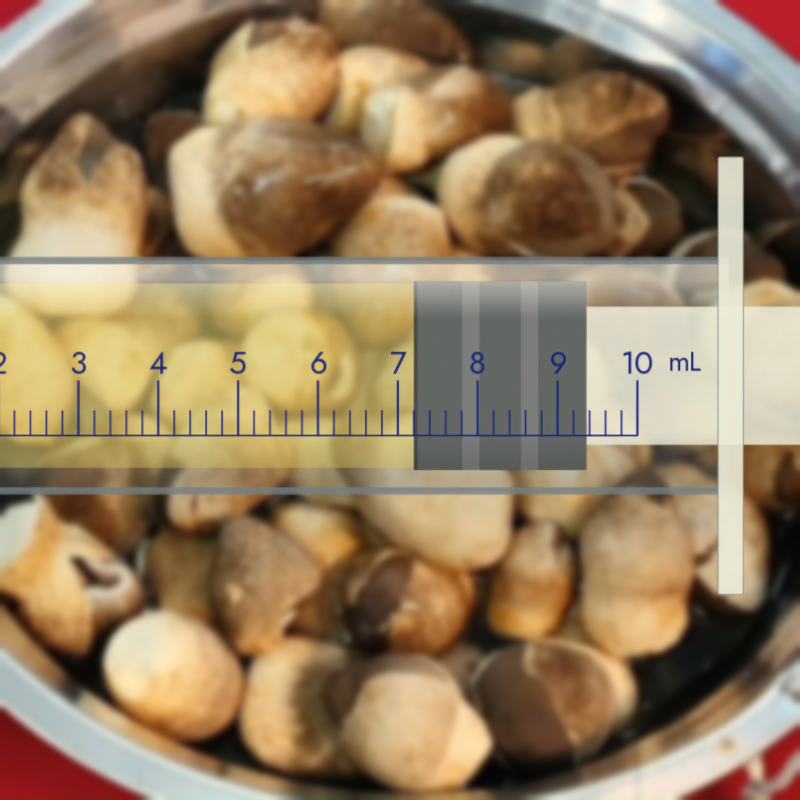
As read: **7.2** mL
